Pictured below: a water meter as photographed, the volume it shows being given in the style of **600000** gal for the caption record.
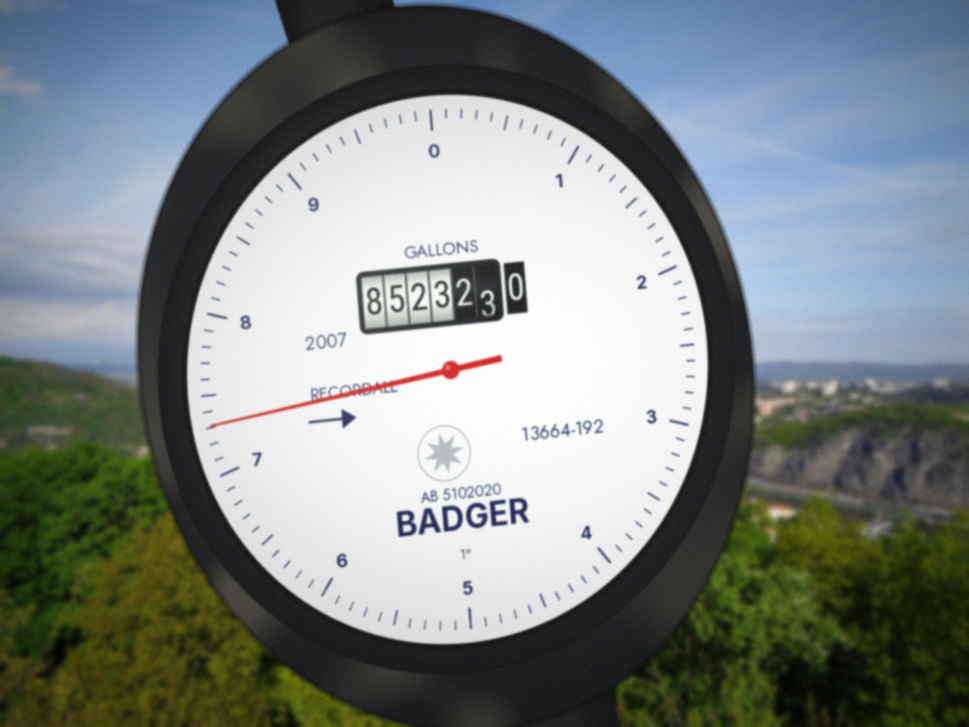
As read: **8523227.3** gal
